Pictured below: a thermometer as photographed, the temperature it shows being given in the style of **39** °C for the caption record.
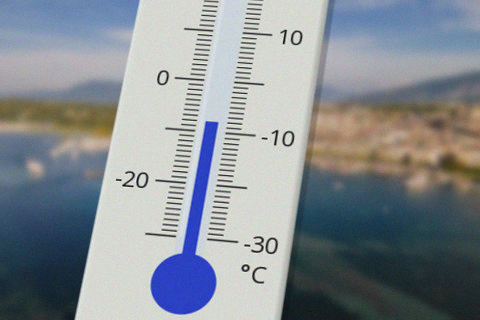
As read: **-8** °C
